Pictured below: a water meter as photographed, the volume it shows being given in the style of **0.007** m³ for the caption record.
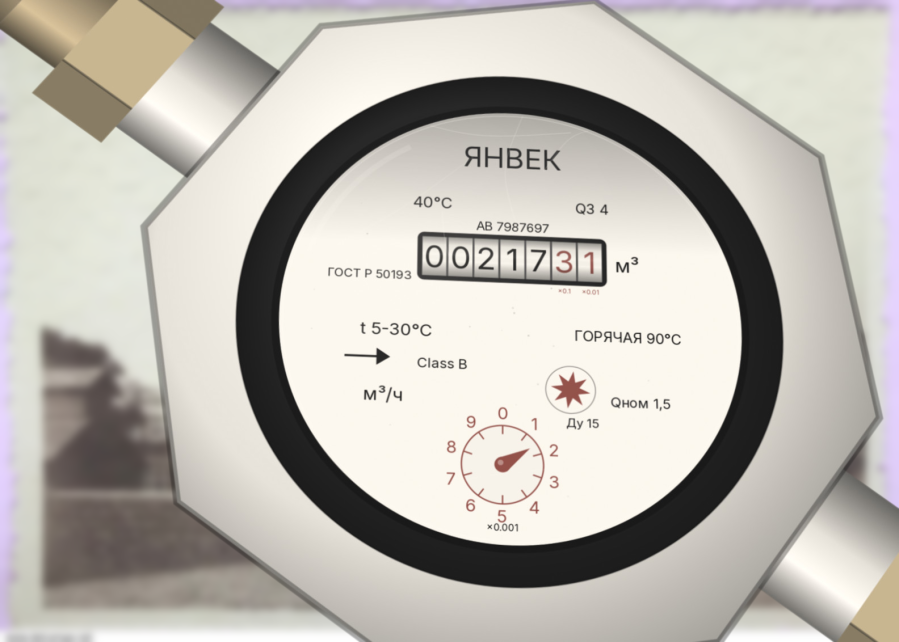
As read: **217.311** m³
